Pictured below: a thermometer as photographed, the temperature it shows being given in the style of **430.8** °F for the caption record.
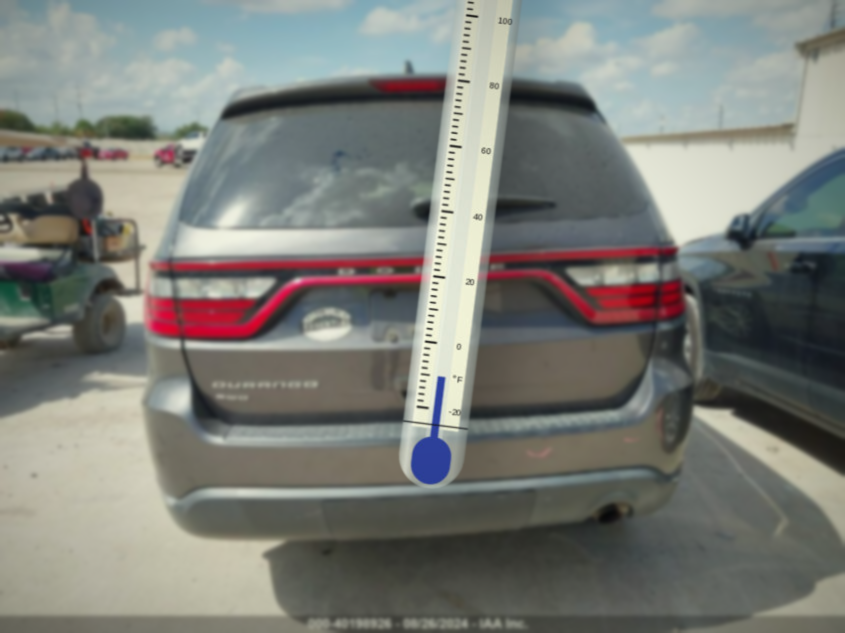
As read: **-10** °F
